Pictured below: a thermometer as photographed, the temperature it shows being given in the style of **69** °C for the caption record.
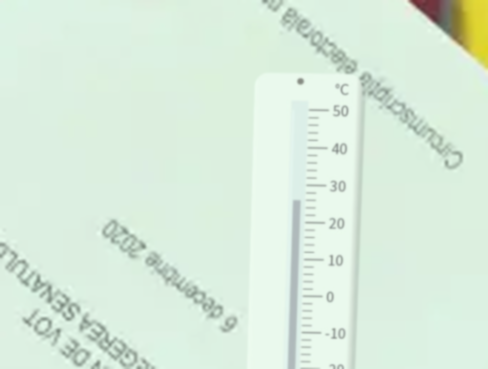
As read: **26** °C
